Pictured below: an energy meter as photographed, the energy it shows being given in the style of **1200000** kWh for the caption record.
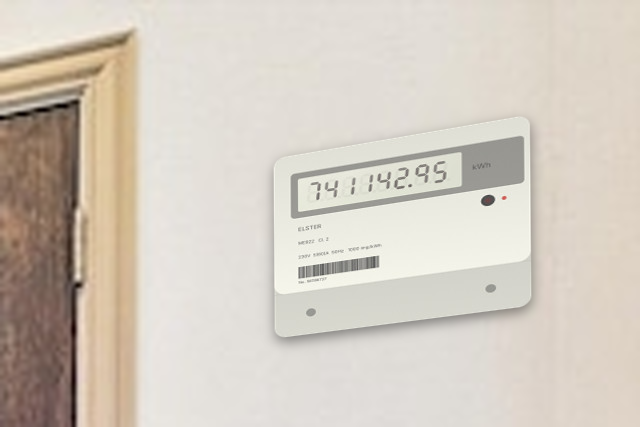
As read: **741142.95** kWh
